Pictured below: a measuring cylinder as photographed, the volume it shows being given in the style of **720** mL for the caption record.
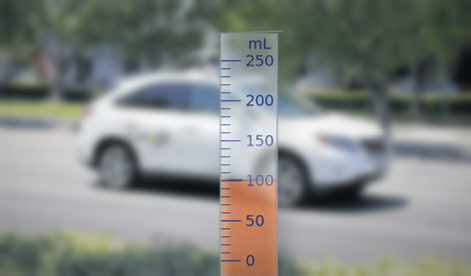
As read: **100** mL
